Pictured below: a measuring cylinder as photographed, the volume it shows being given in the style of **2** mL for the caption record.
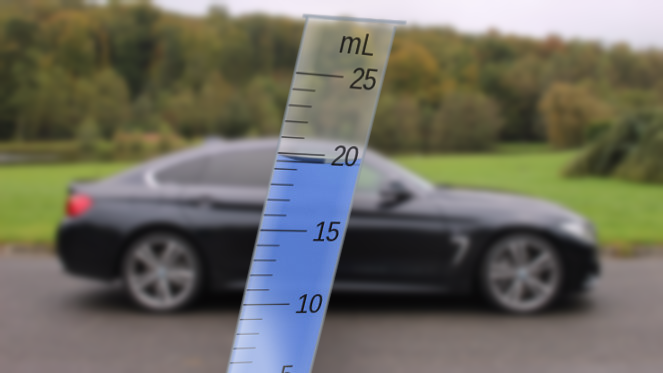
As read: **19.5** mL
